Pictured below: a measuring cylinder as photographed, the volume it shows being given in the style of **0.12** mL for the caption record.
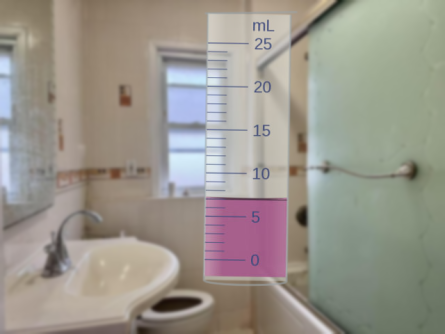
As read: **7** mL
